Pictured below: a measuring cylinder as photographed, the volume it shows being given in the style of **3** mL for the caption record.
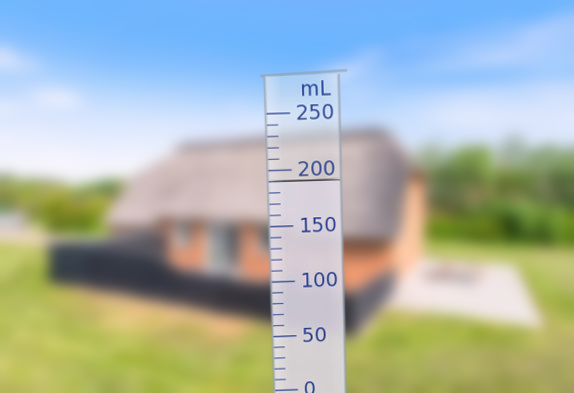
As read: **190** mL
